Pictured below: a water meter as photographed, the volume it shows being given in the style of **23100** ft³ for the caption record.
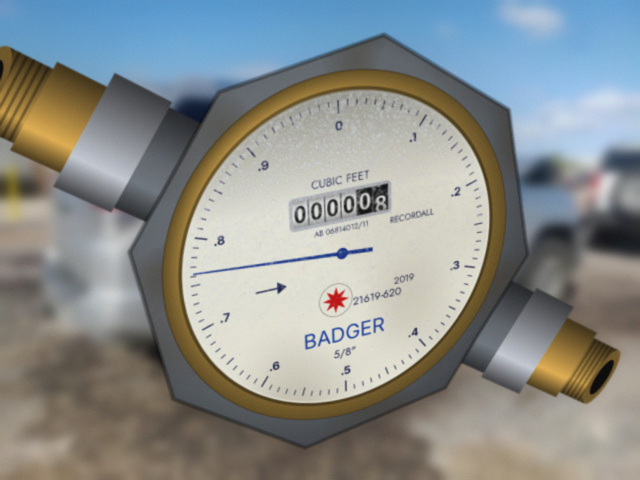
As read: **7.76** ft³
